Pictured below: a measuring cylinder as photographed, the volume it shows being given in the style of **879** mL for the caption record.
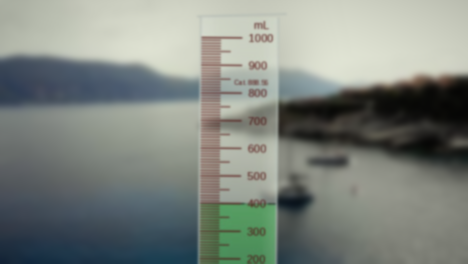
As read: **400** mL
